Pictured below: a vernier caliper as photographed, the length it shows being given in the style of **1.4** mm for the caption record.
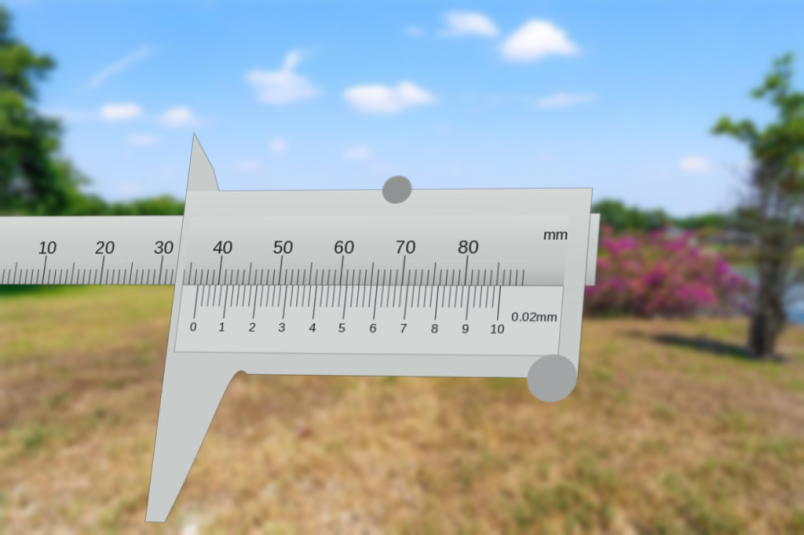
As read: **36.6** mm
